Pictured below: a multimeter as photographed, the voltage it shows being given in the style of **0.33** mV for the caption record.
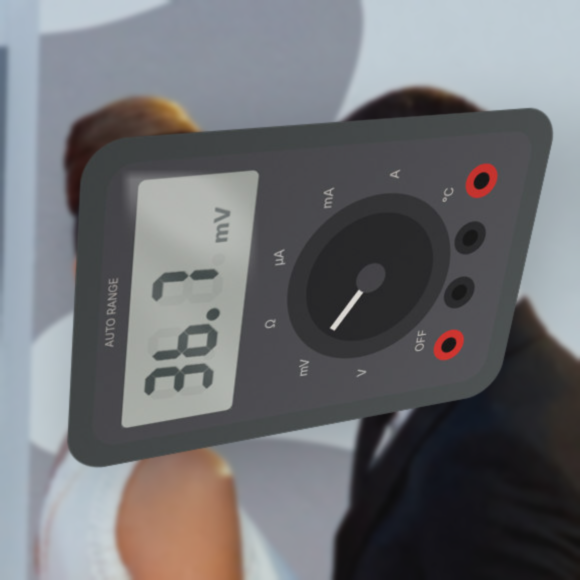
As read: **36.7** mV
